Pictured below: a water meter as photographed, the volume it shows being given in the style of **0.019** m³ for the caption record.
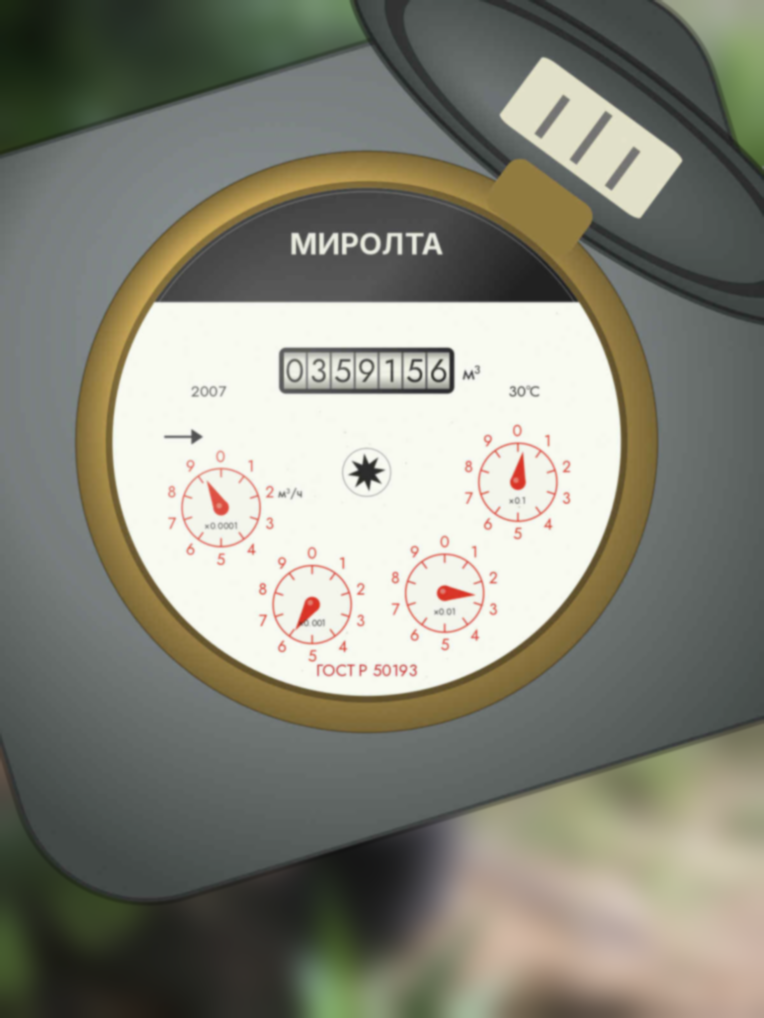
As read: **359156.0259** m³
